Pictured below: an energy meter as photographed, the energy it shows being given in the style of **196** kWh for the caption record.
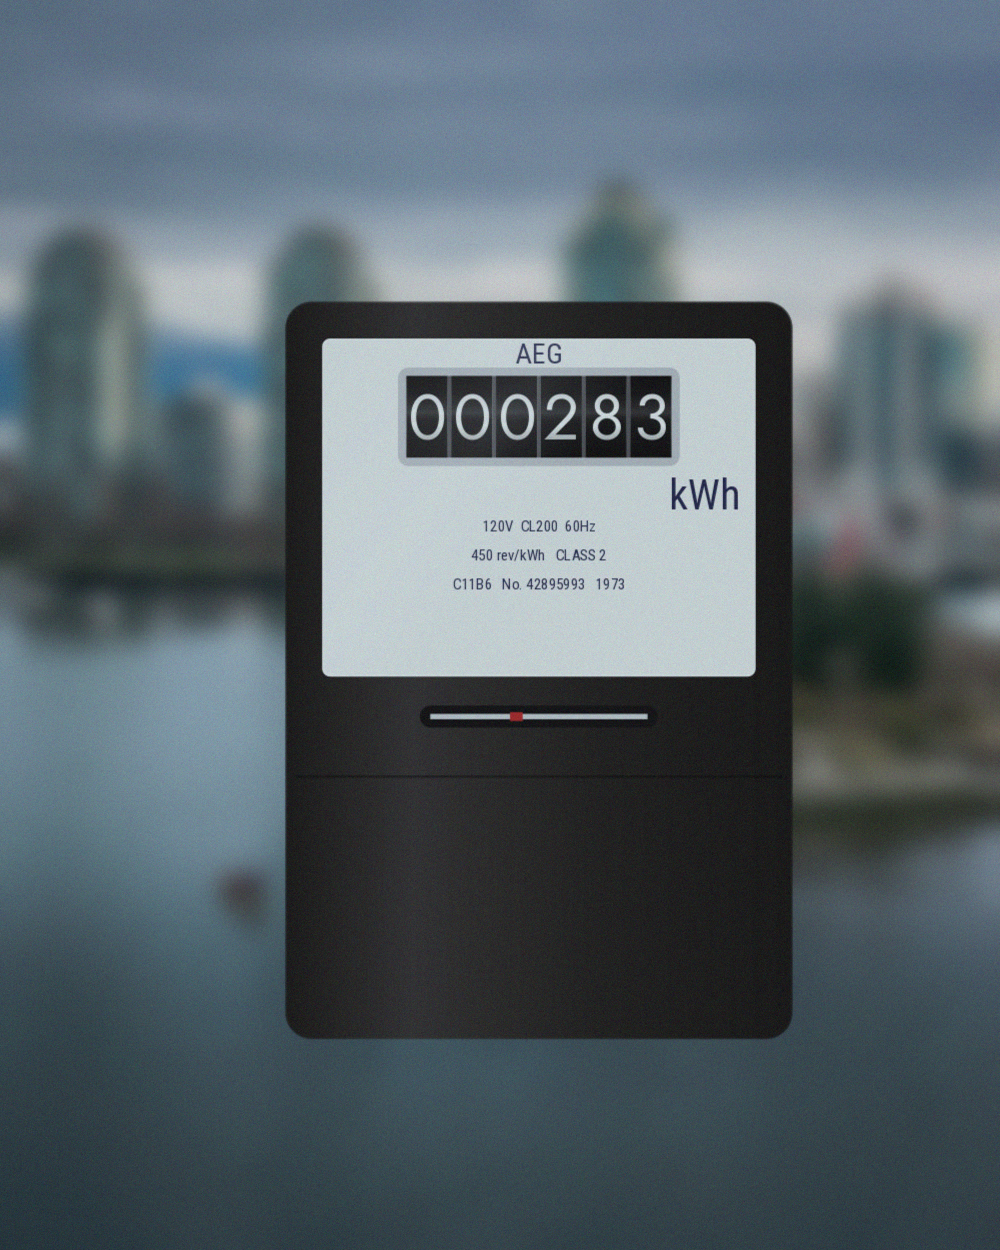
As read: **283** kWh
